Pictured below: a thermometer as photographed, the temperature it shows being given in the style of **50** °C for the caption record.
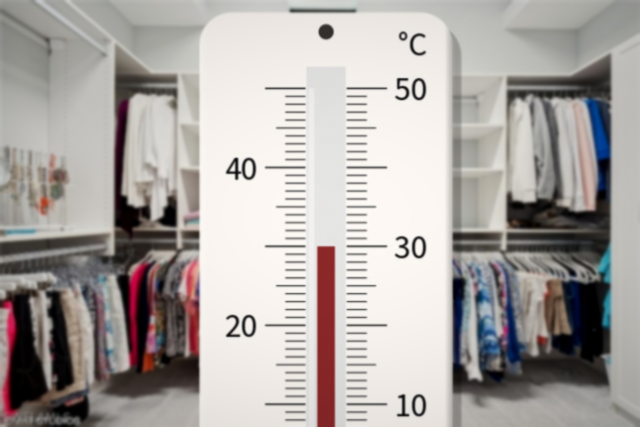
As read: **30** °C
